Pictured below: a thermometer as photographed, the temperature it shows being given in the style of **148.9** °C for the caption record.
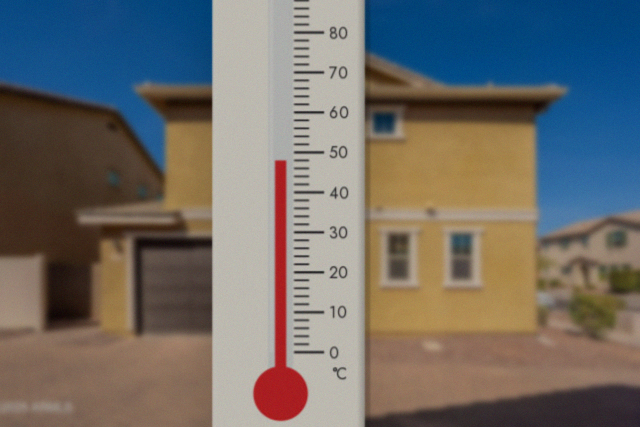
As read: **48** °C
